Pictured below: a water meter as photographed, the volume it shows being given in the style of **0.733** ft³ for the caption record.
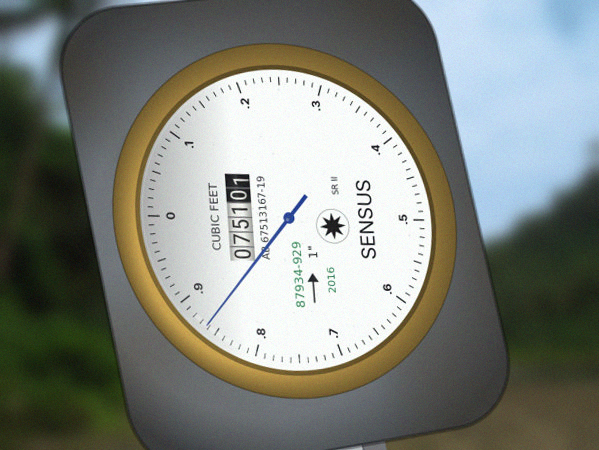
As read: **75100.86** ft³
